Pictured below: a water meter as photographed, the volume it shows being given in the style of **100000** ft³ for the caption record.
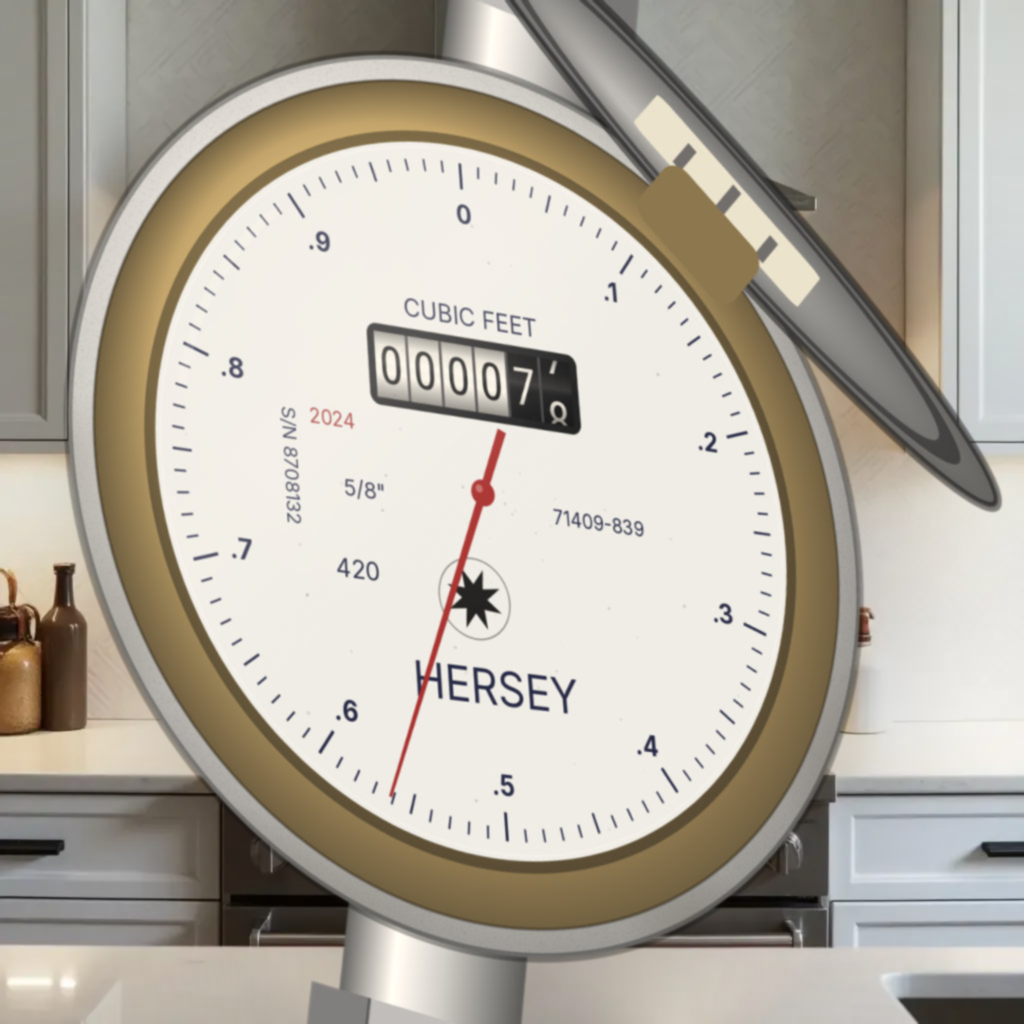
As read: **77.56** ft³
